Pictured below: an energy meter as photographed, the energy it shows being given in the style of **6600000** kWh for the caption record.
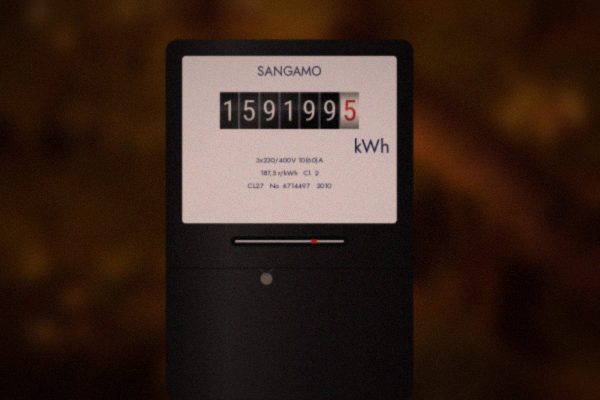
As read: **159199.5** kWh
